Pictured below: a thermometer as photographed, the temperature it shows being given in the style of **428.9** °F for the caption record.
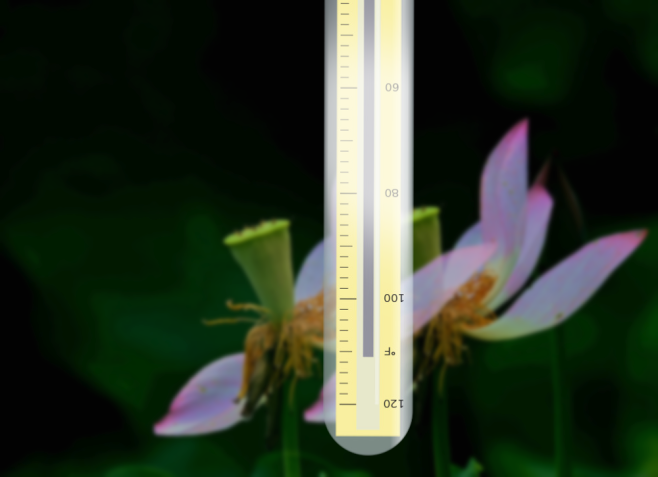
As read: **111** °F
